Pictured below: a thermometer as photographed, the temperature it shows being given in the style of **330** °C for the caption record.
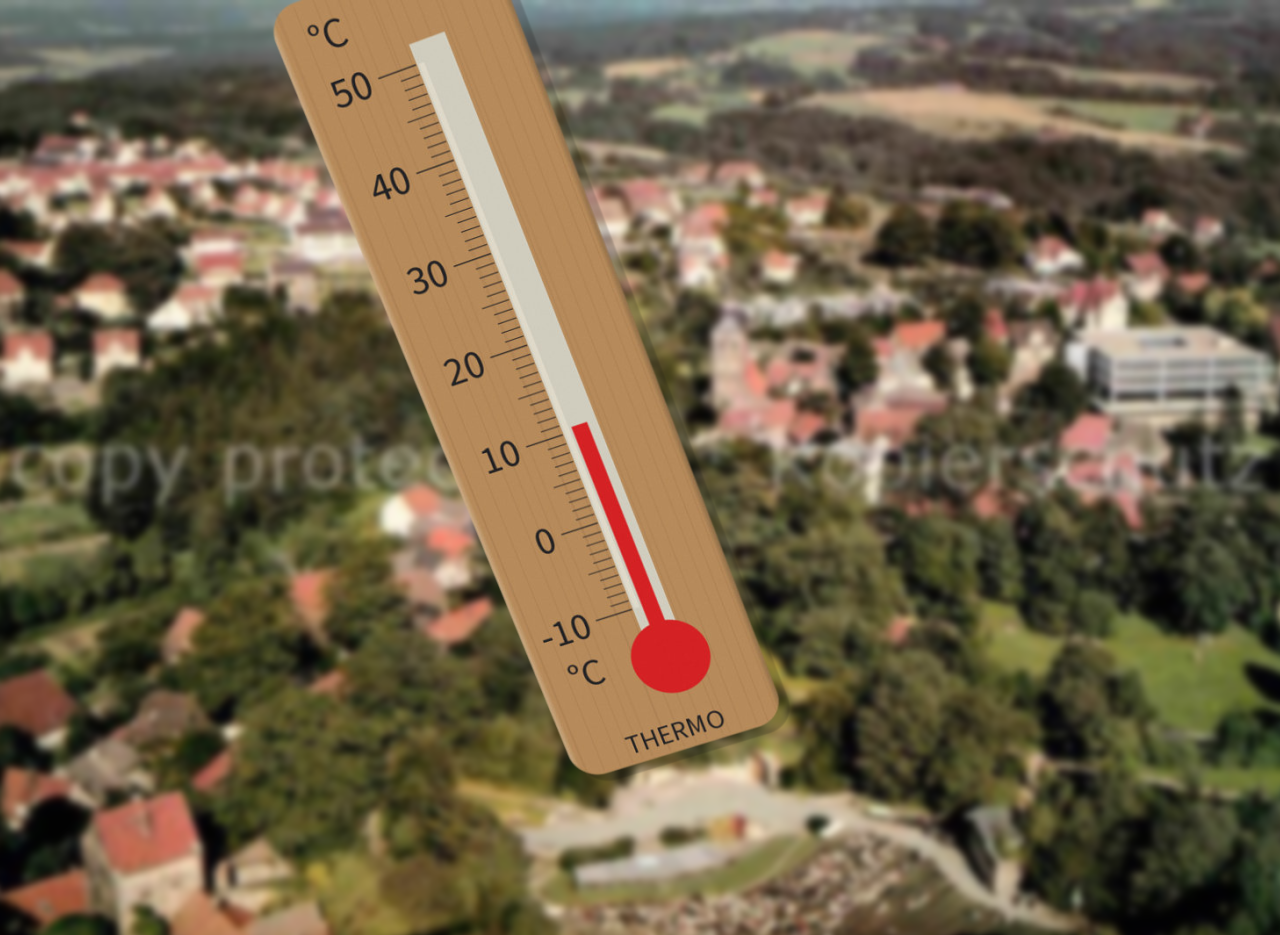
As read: **10.5** °C
